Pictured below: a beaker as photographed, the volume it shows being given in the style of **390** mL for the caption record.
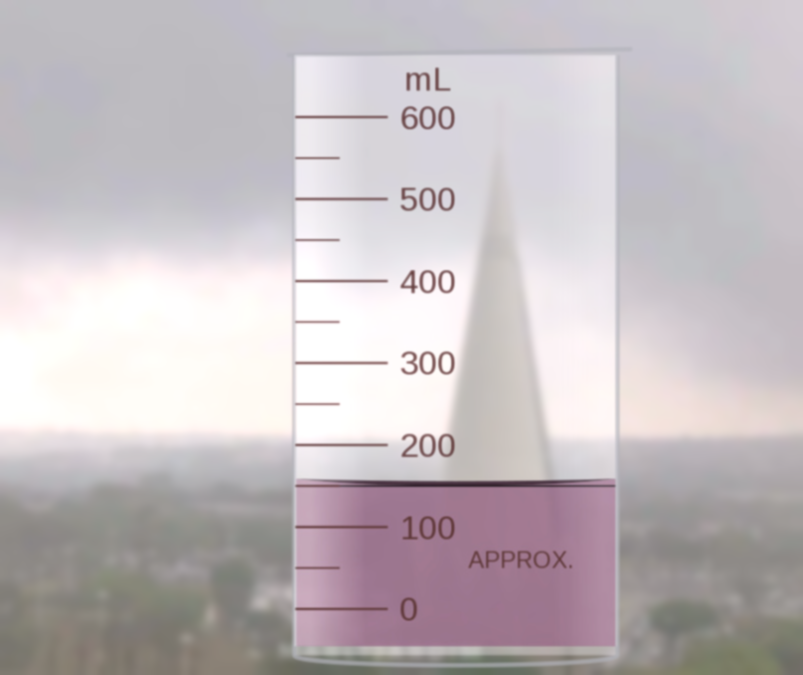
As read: **150** mL
